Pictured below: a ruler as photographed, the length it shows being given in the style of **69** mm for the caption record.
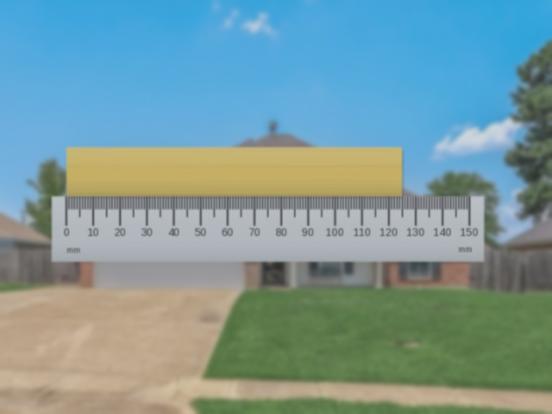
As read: **125** mm
